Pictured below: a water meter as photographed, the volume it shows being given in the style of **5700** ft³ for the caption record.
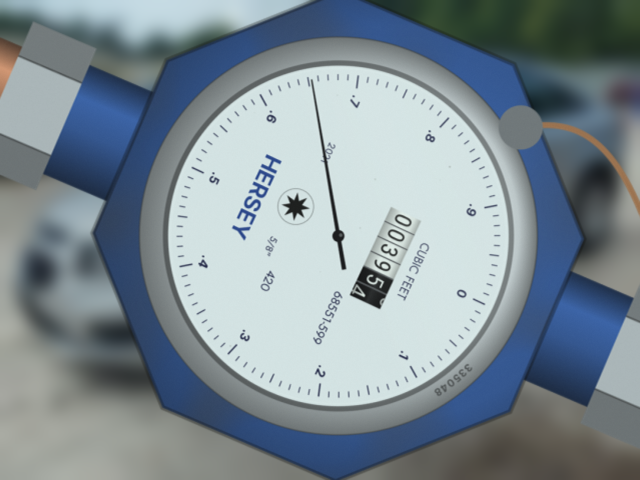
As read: **3953.65** ft³
